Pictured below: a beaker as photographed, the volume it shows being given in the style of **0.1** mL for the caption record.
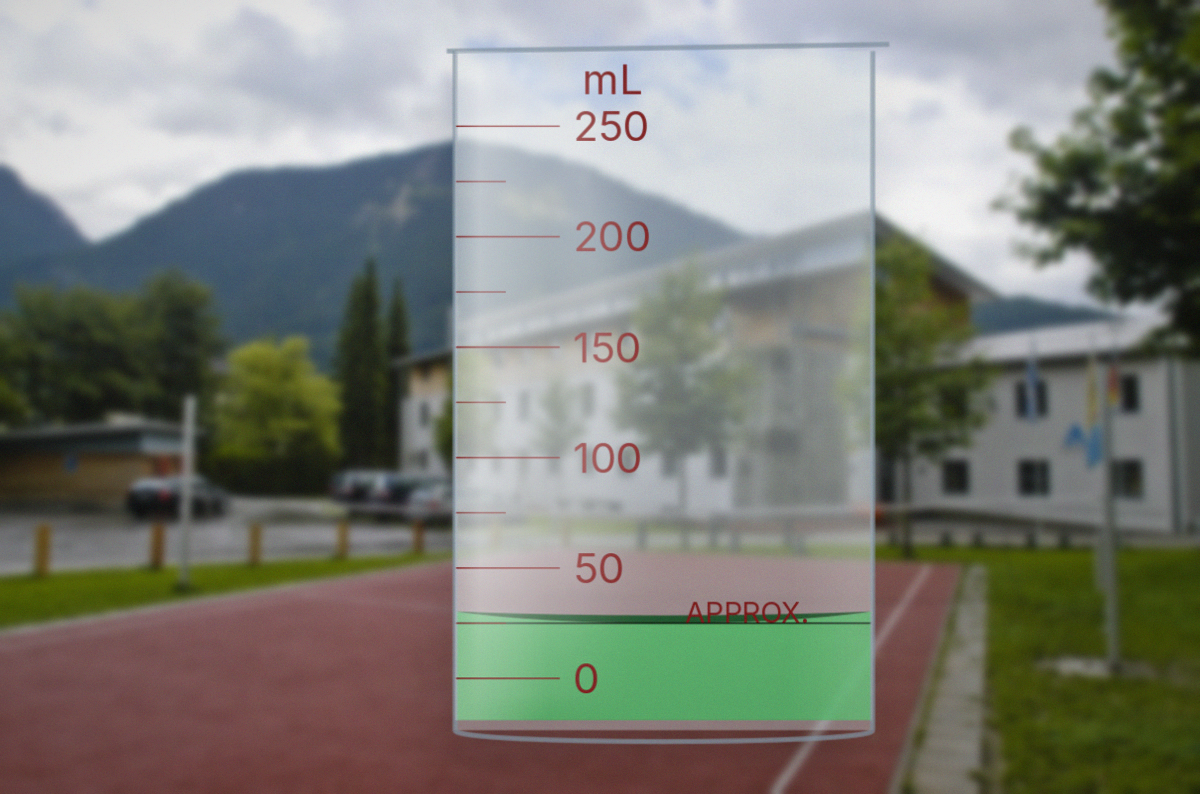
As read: **25** mL
